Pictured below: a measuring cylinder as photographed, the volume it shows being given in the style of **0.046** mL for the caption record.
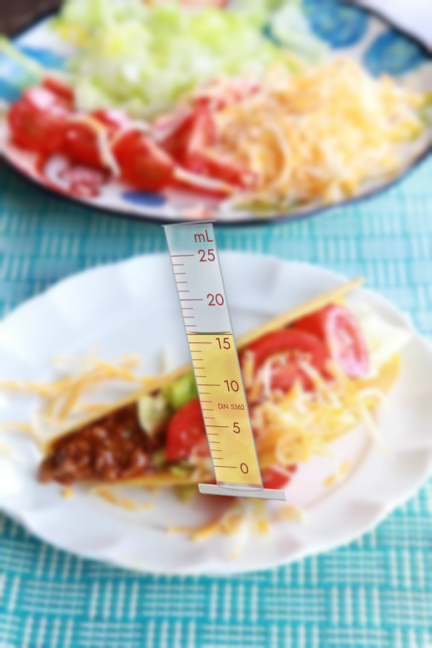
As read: **16** mL
